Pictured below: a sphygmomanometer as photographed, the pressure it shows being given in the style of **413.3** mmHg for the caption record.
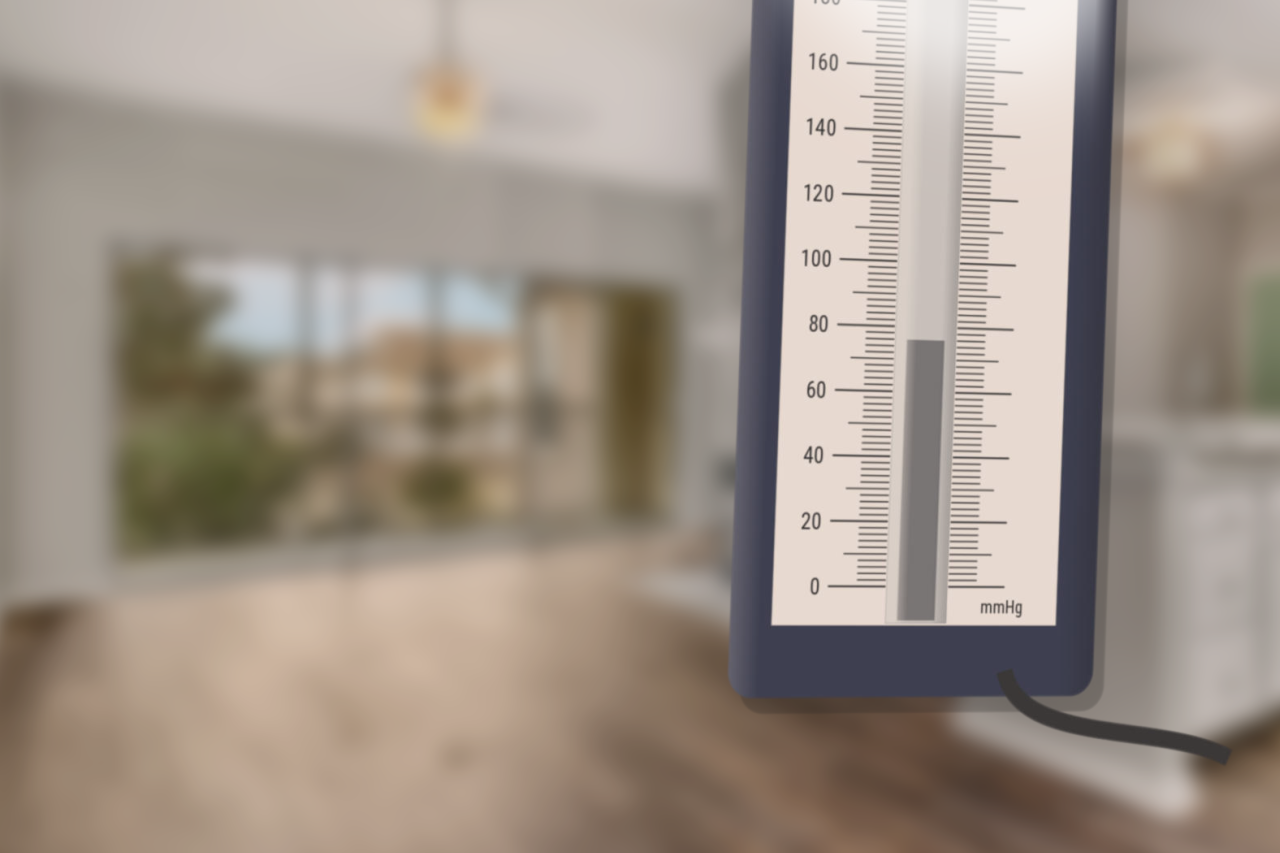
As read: **76** mmHg
